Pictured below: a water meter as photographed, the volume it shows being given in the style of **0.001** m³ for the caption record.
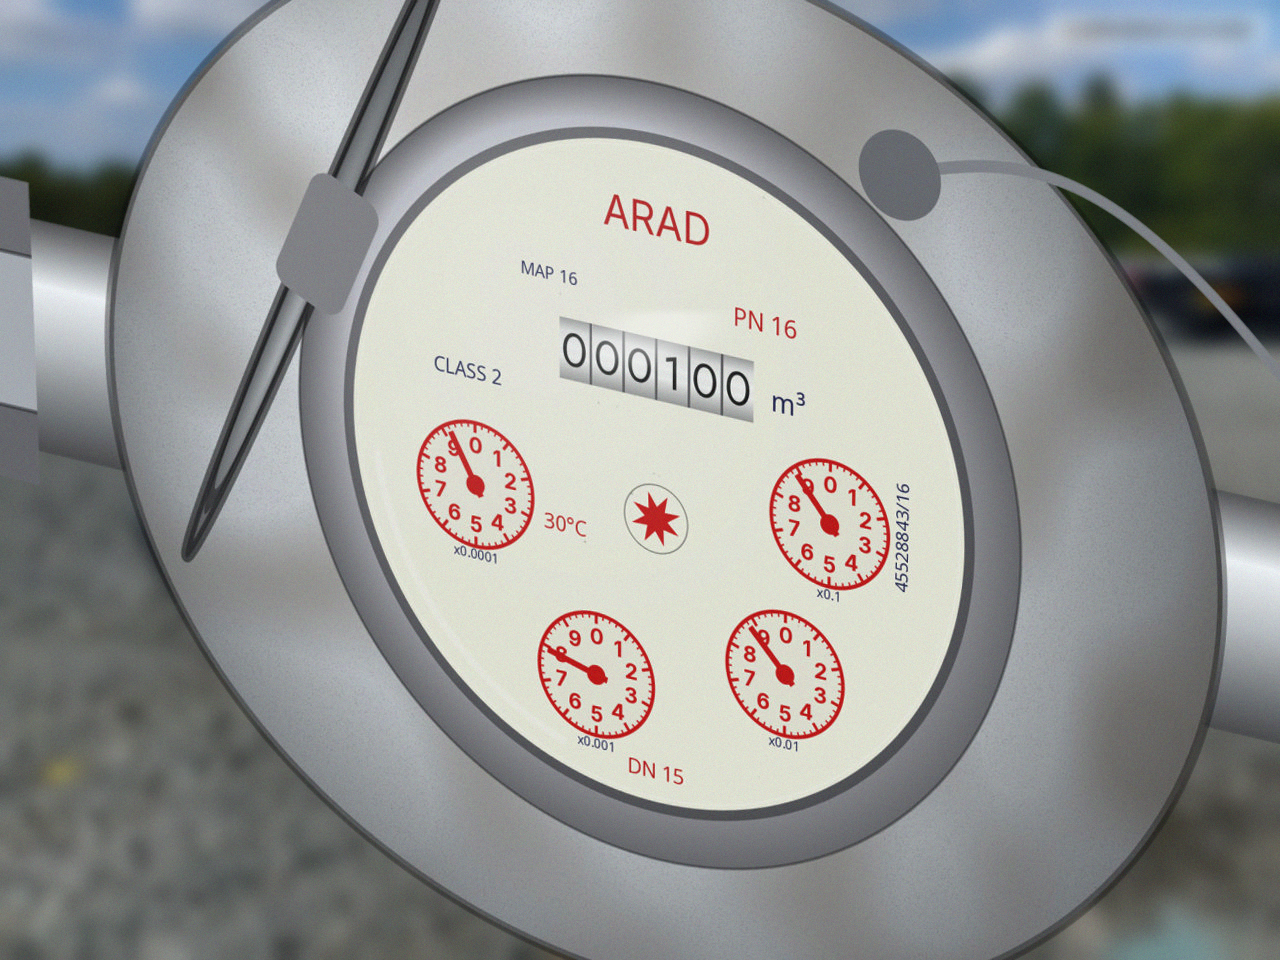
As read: **100.8879** m³
